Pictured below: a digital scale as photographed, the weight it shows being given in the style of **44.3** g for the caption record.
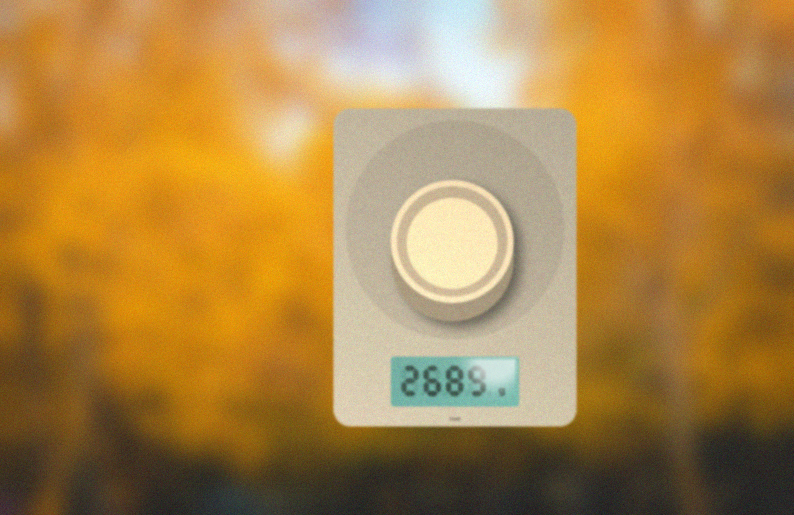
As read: **2689** g
